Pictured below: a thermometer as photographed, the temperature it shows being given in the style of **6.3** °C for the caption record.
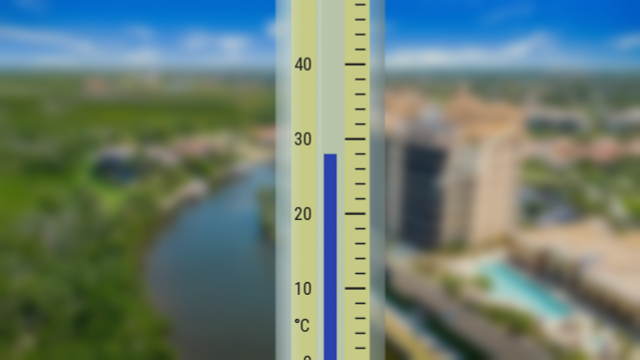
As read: **28** °C
